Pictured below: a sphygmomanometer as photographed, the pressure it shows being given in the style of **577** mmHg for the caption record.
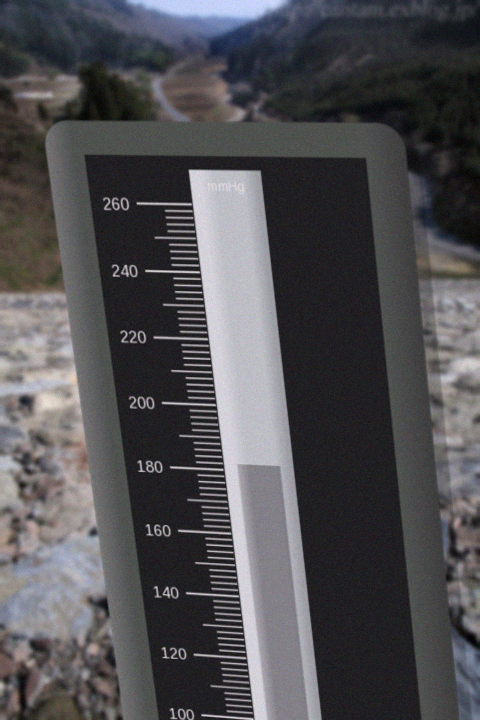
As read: **182** mmHg
